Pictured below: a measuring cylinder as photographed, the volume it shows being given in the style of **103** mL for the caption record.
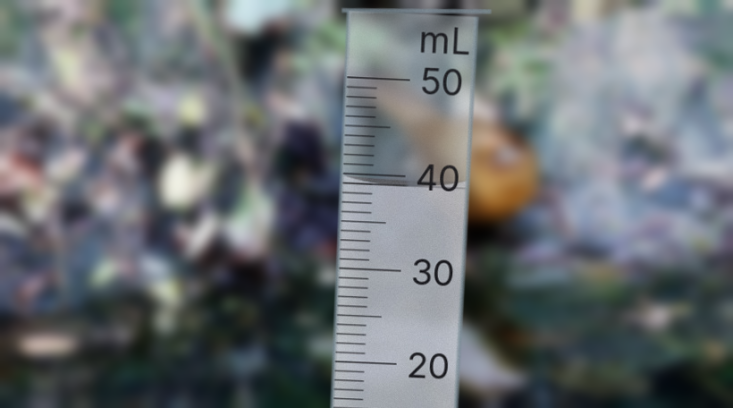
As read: **39** mL
